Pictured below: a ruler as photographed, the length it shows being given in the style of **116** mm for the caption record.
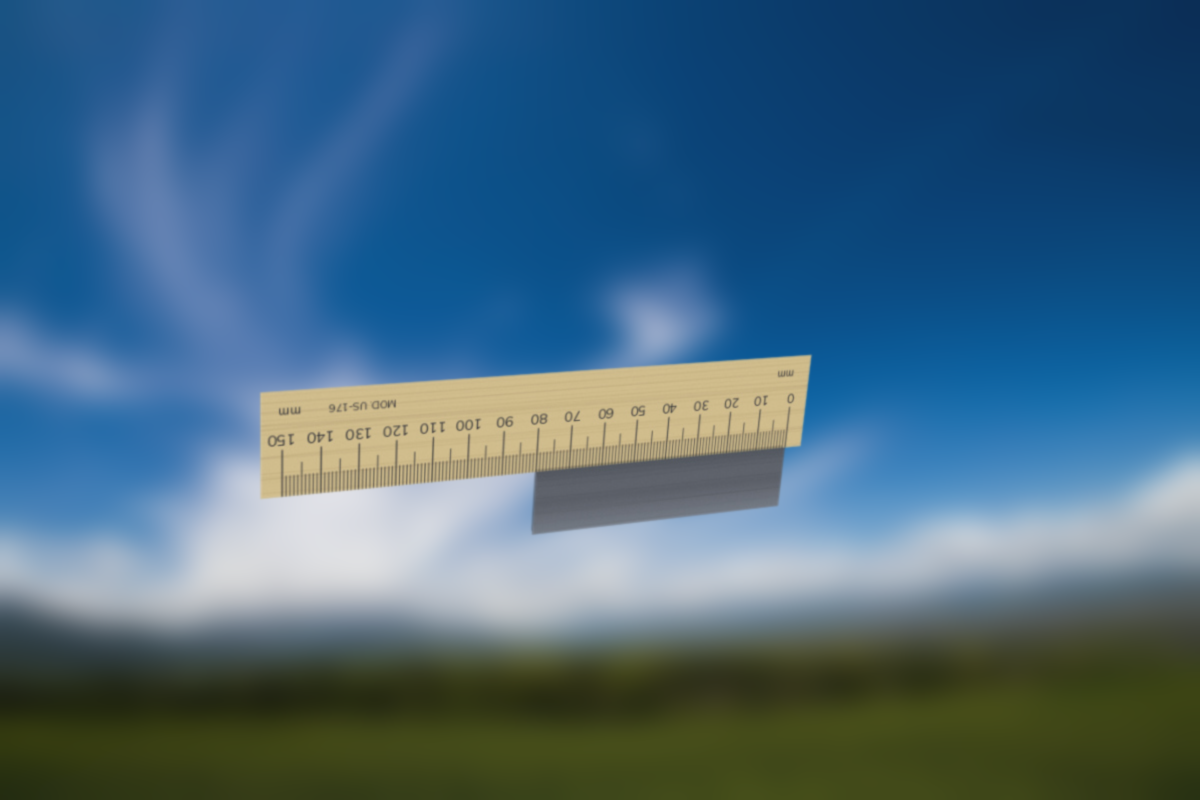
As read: **80** mm
